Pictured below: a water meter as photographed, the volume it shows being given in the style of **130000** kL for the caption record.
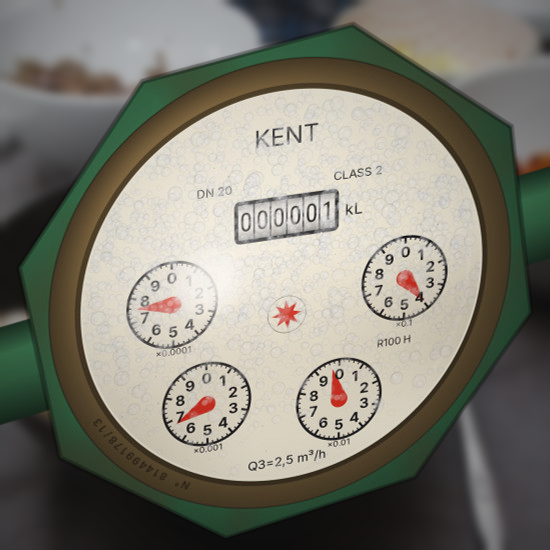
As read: **1.3967** kL
